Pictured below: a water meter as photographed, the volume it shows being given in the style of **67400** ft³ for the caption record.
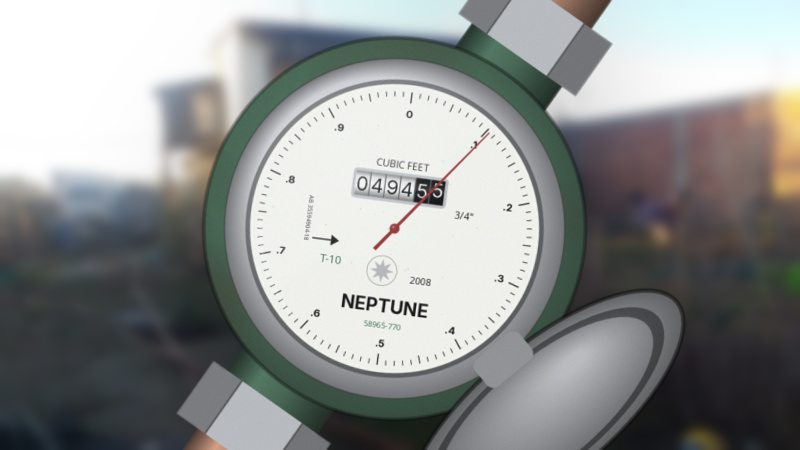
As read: **49455.10** ft³
